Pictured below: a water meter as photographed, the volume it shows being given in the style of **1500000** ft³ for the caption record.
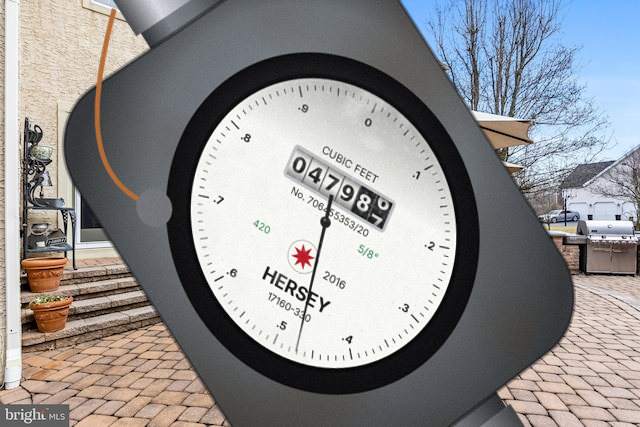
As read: **47986.47** ft³
